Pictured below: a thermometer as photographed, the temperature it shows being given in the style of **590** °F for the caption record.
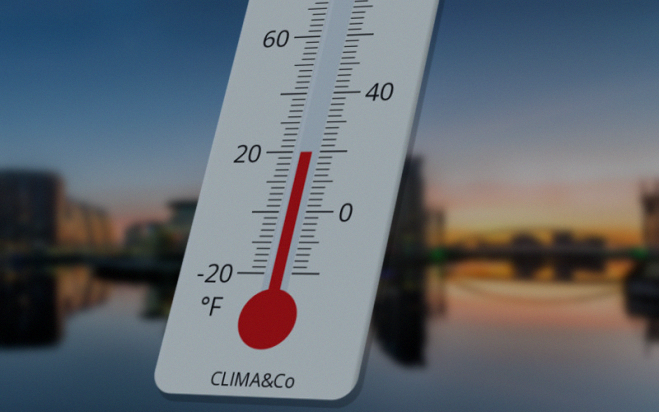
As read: **20** °F
